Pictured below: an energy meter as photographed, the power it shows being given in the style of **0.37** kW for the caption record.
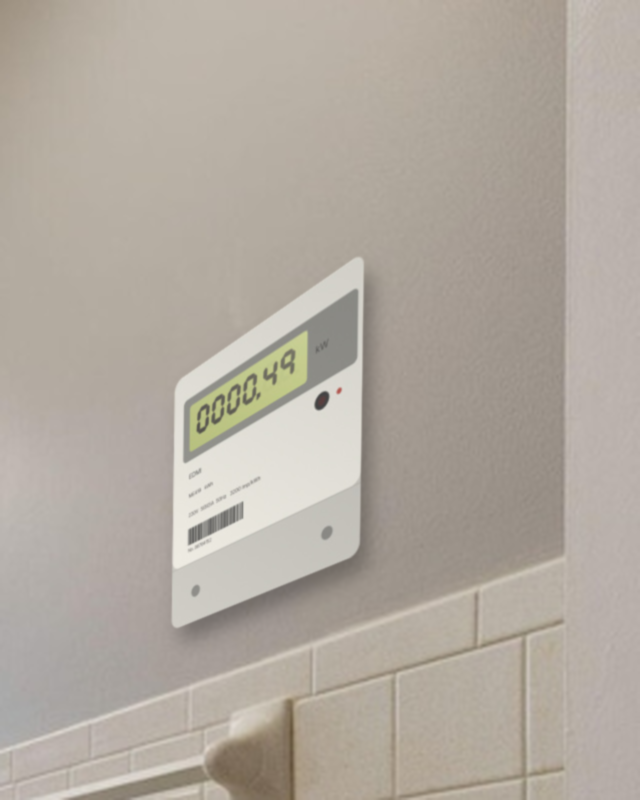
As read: **0.49** kW
